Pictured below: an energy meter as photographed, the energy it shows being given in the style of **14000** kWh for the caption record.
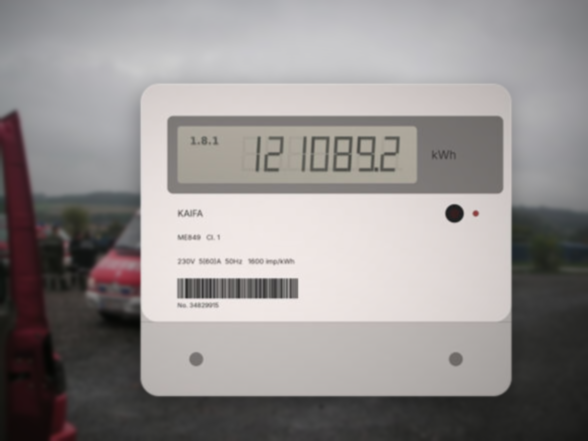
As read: **121089.2** kWh
